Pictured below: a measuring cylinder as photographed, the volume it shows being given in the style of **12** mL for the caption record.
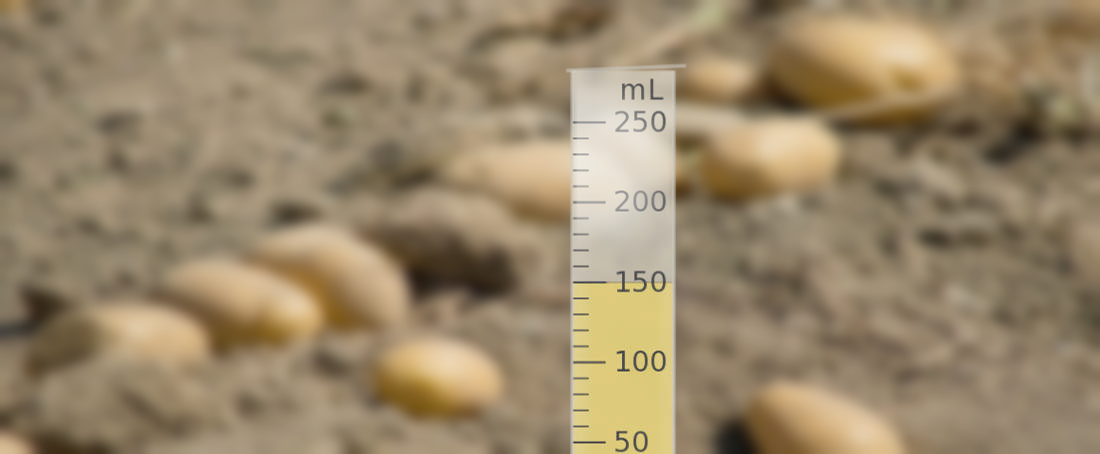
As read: **150** mL
